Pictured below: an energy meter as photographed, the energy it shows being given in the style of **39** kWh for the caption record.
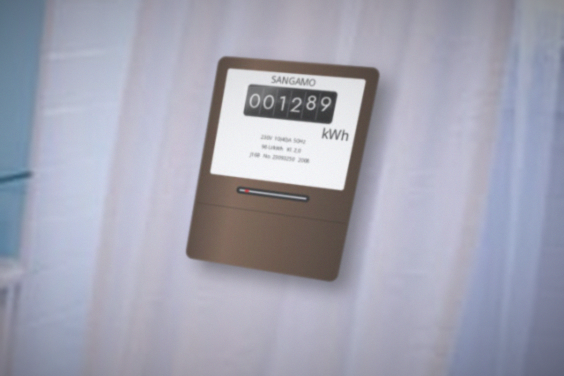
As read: **1289** kWh
